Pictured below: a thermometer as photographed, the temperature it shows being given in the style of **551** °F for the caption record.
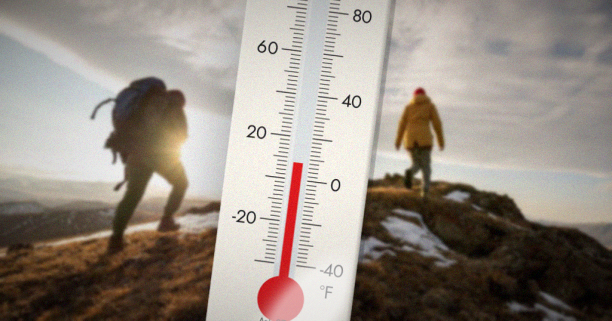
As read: **8** °F
